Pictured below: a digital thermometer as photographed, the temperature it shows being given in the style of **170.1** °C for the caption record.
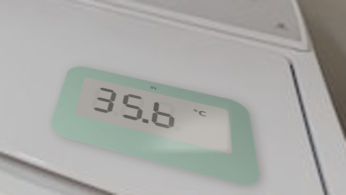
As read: **35.6** °C
